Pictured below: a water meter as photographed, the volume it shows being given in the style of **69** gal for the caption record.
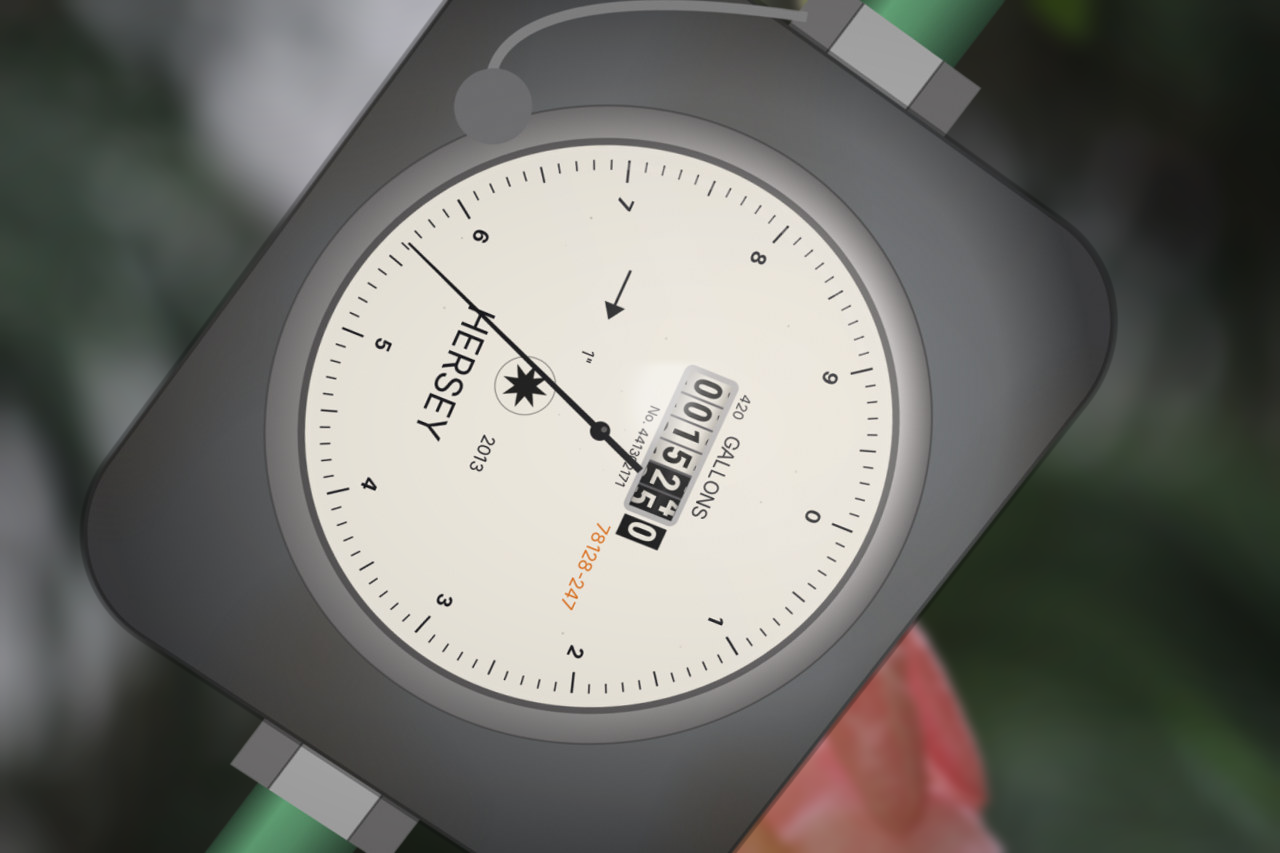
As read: **15245.6** gal
